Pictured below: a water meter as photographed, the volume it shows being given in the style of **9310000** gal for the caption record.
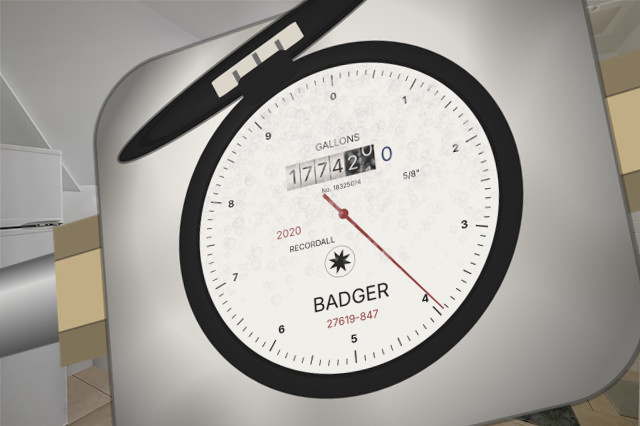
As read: **1774203.9** gal
